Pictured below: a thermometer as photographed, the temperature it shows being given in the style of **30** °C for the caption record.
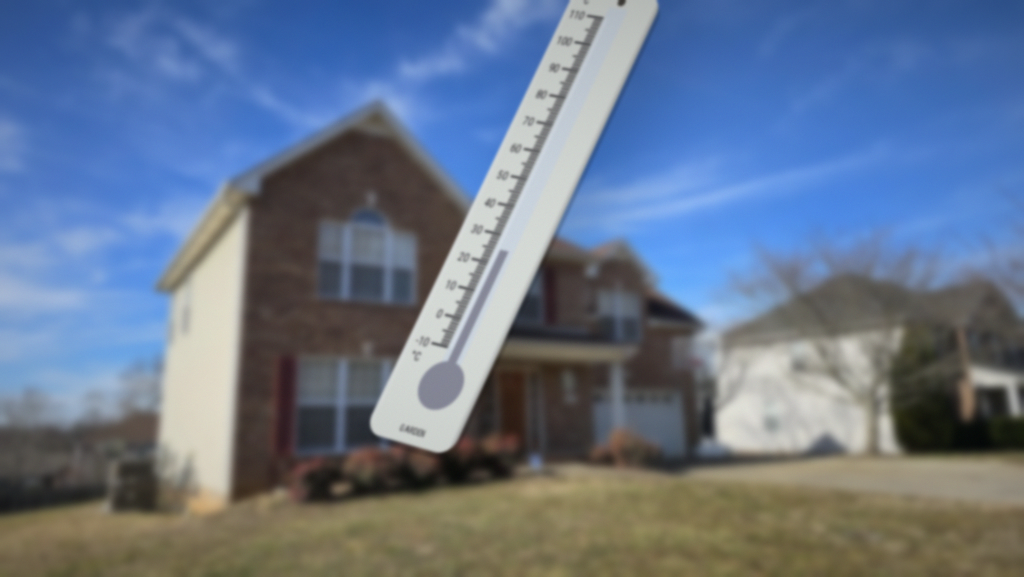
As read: **25** °C
